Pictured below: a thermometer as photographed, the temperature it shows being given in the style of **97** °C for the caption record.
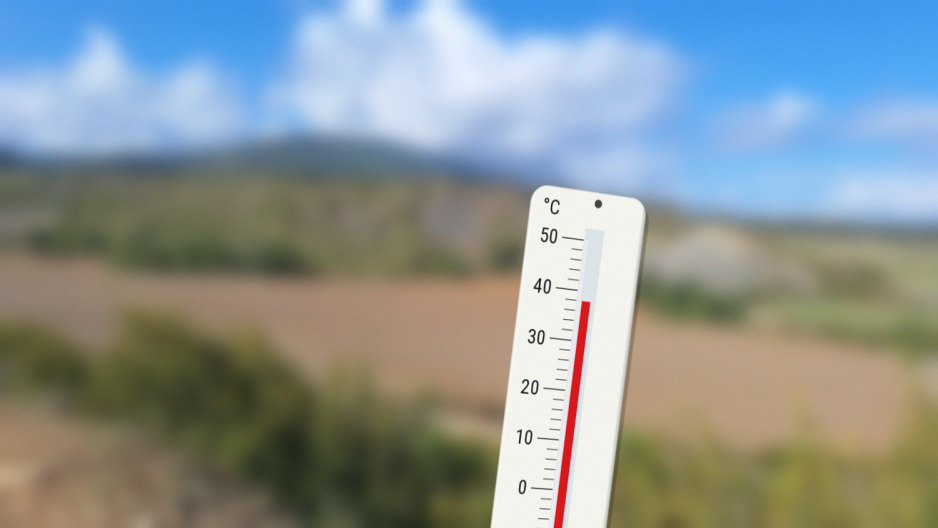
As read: **38** °C
